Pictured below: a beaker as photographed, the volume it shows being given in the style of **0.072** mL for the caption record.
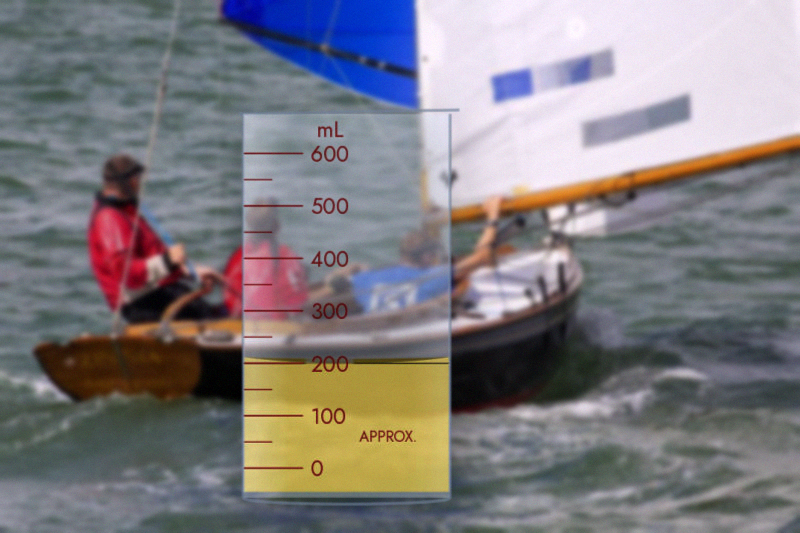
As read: **200** mL
